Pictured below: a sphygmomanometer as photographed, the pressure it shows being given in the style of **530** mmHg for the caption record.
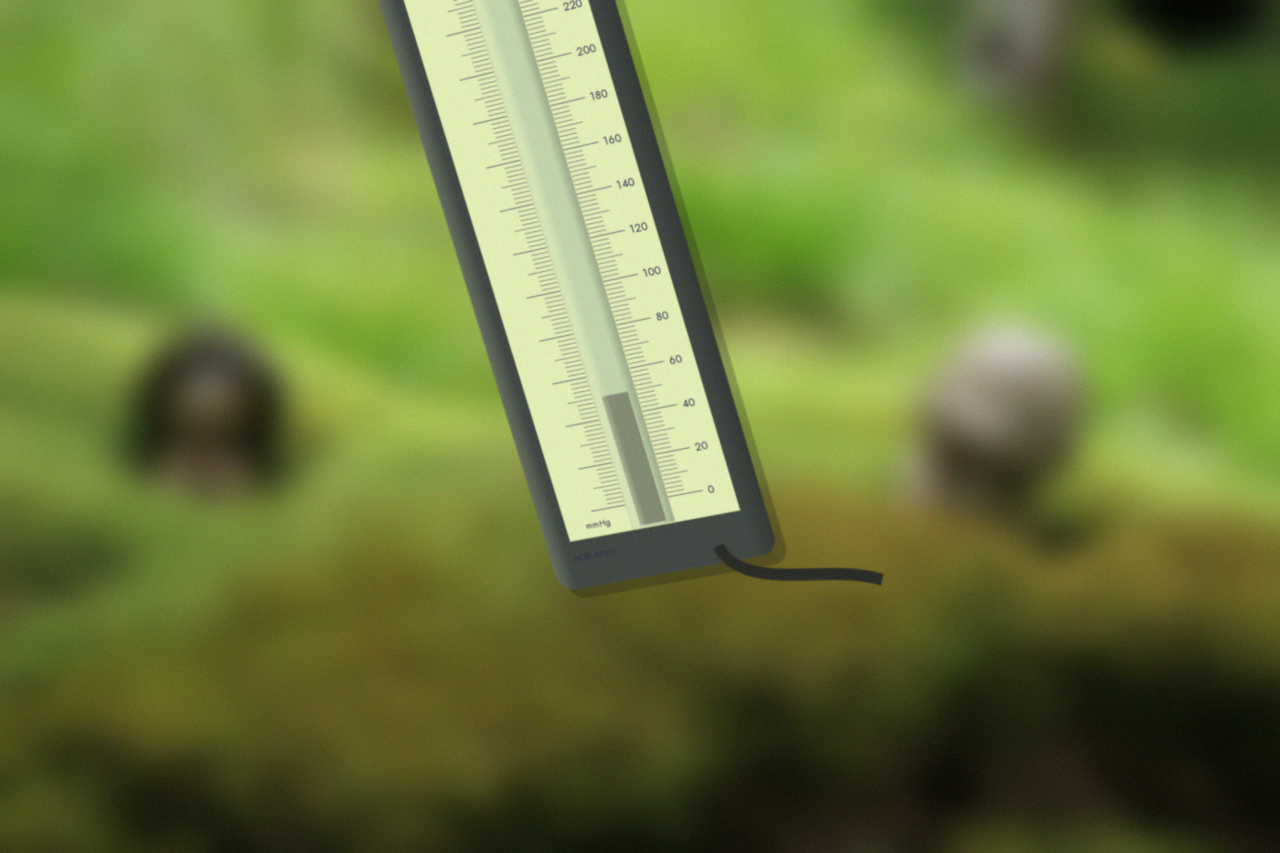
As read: **50** mmHg
